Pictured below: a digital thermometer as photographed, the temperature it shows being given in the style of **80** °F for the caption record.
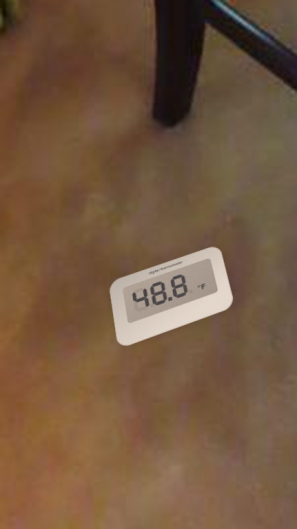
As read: **48.8** °F
